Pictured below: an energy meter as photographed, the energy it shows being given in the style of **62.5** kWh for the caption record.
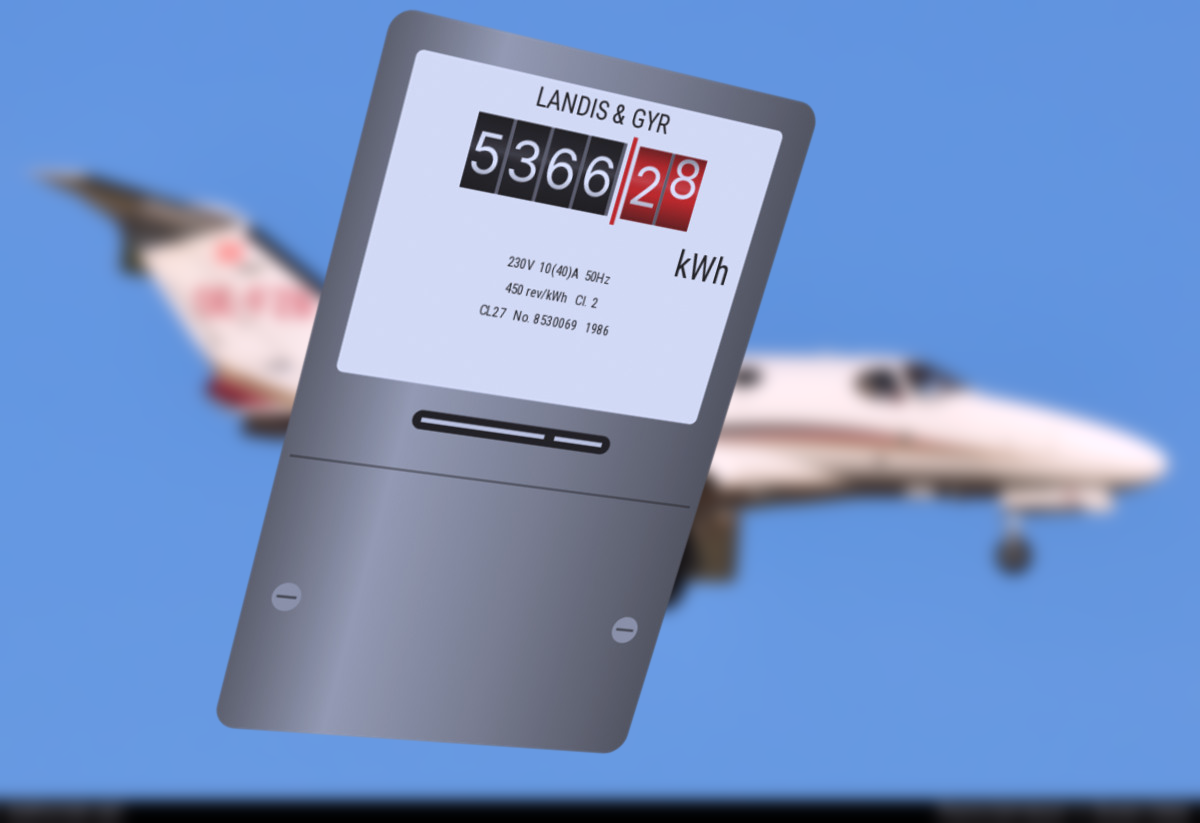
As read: **5366.28** kWh
